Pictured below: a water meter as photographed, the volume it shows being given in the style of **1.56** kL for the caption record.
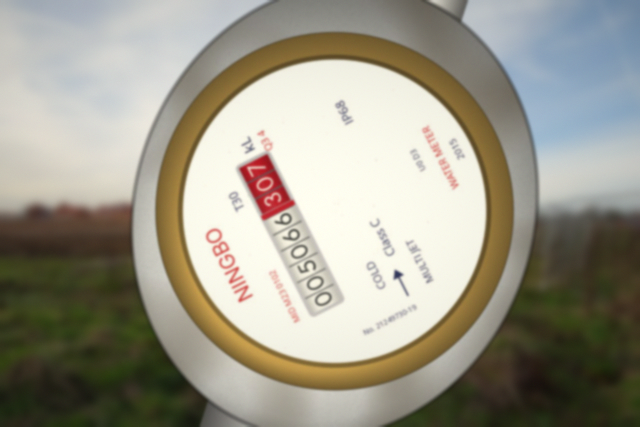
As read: **5066.307** kL
